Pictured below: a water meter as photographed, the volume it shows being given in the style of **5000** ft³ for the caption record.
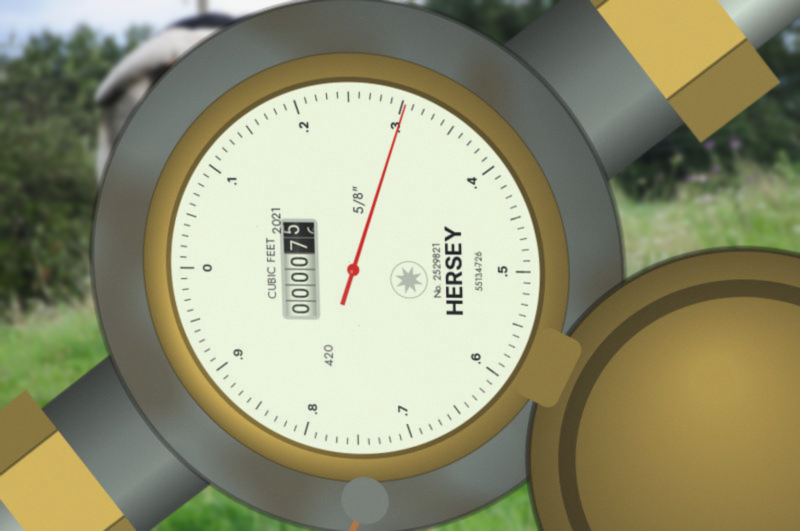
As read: **75.30** ft³
